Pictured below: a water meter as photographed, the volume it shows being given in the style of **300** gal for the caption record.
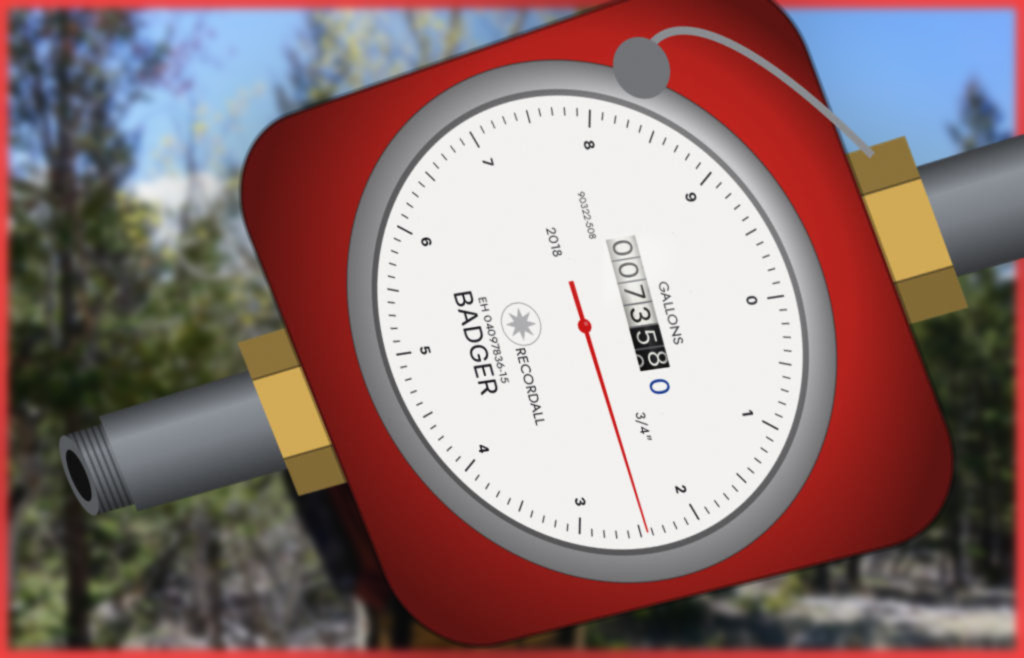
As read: **73582.4** gal
